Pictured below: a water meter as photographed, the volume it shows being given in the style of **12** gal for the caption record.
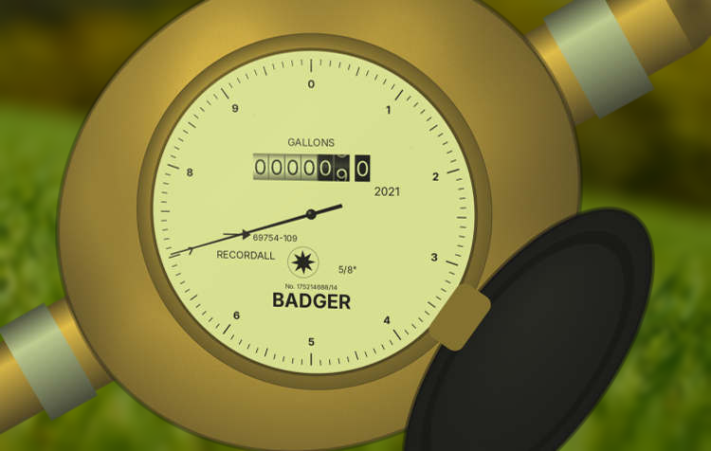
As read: **87.0** gal
